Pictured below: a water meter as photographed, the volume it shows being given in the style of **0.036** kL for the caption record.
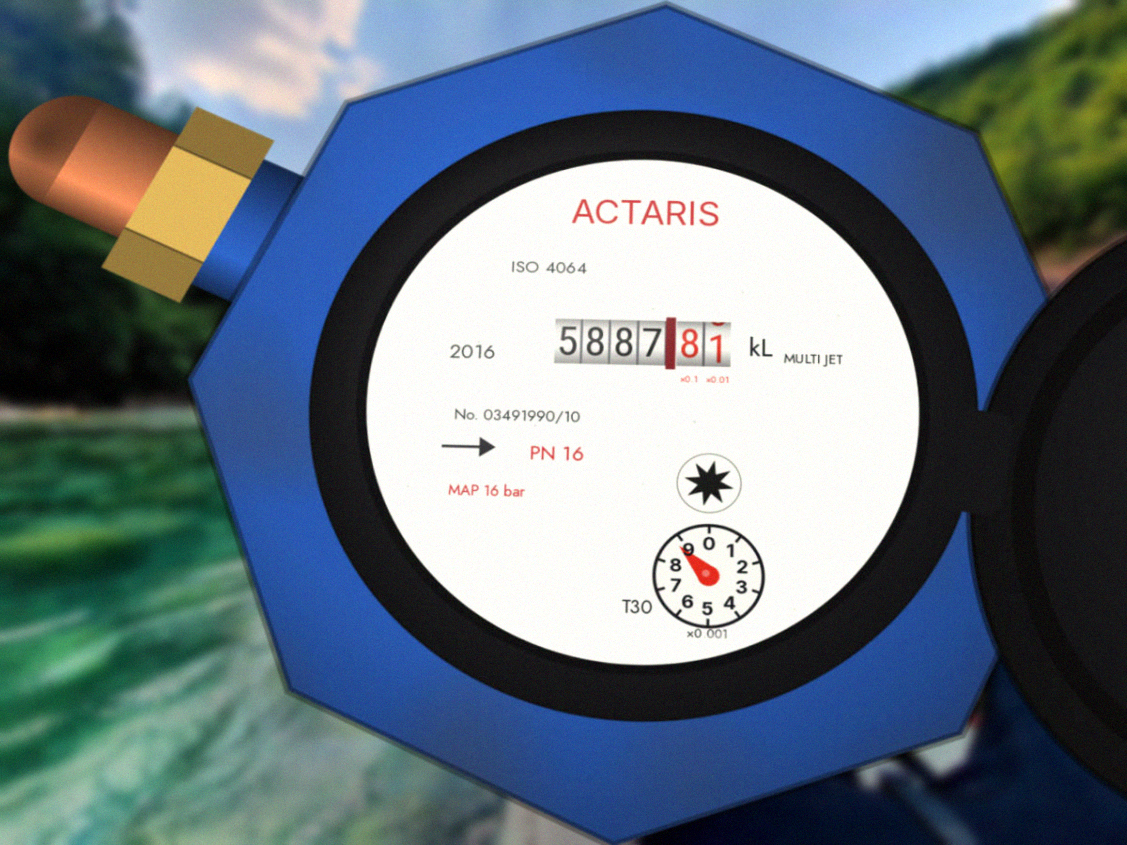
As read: **5887.808** kL
